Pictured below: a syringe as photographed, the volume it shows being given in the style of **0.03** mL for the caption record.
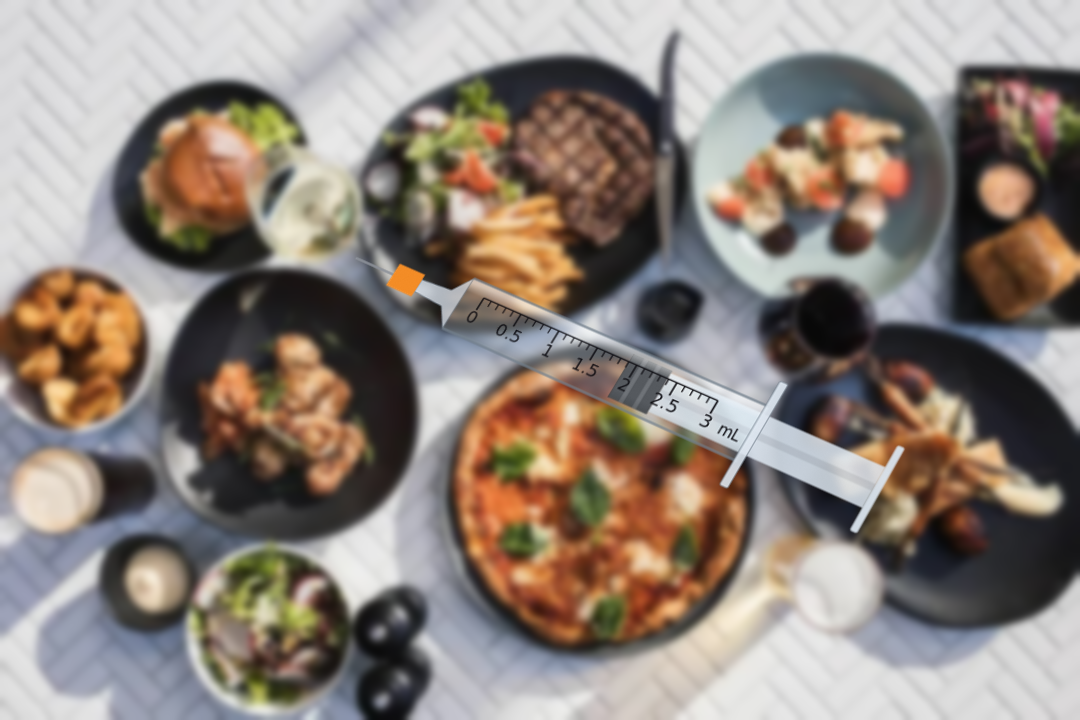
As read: **1.9** mL
